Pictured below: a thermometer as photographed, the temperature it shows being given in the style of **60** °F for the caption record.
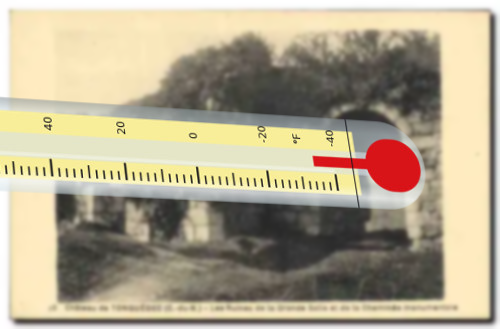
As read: **-34** °F
